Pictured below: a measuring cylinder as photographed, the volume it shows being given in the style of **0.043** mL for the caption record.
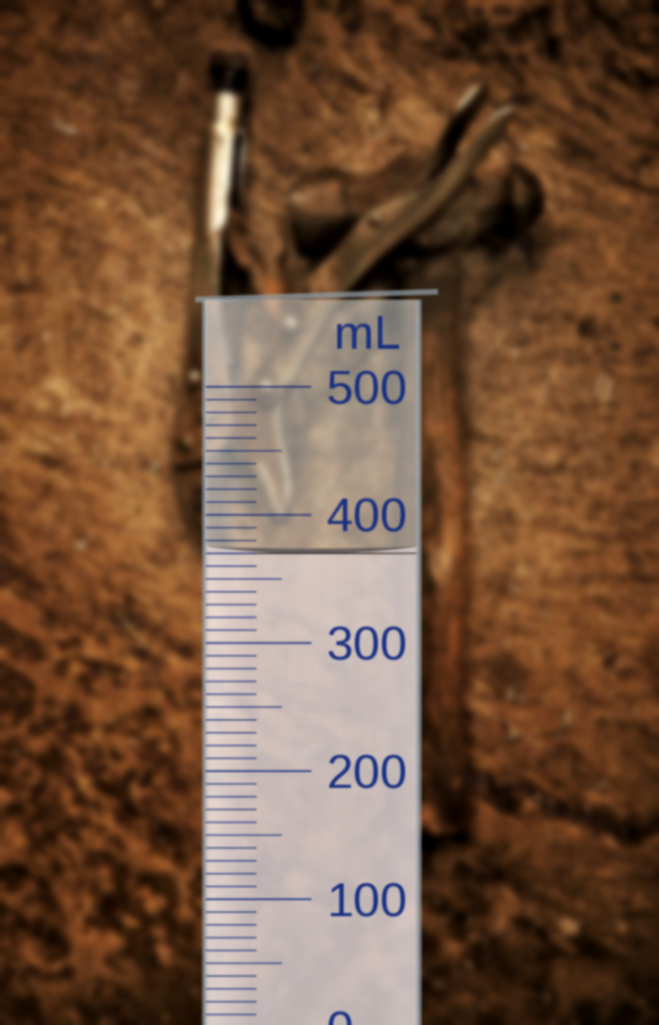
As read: **370** mL
